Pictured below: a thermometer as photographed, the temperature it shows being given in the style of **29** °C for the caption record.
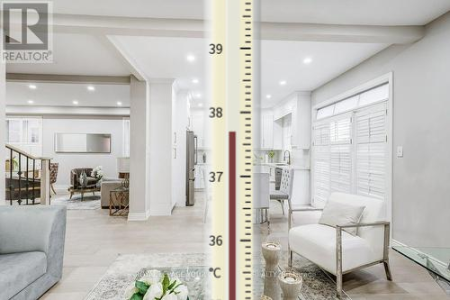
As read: **37.7** °C
